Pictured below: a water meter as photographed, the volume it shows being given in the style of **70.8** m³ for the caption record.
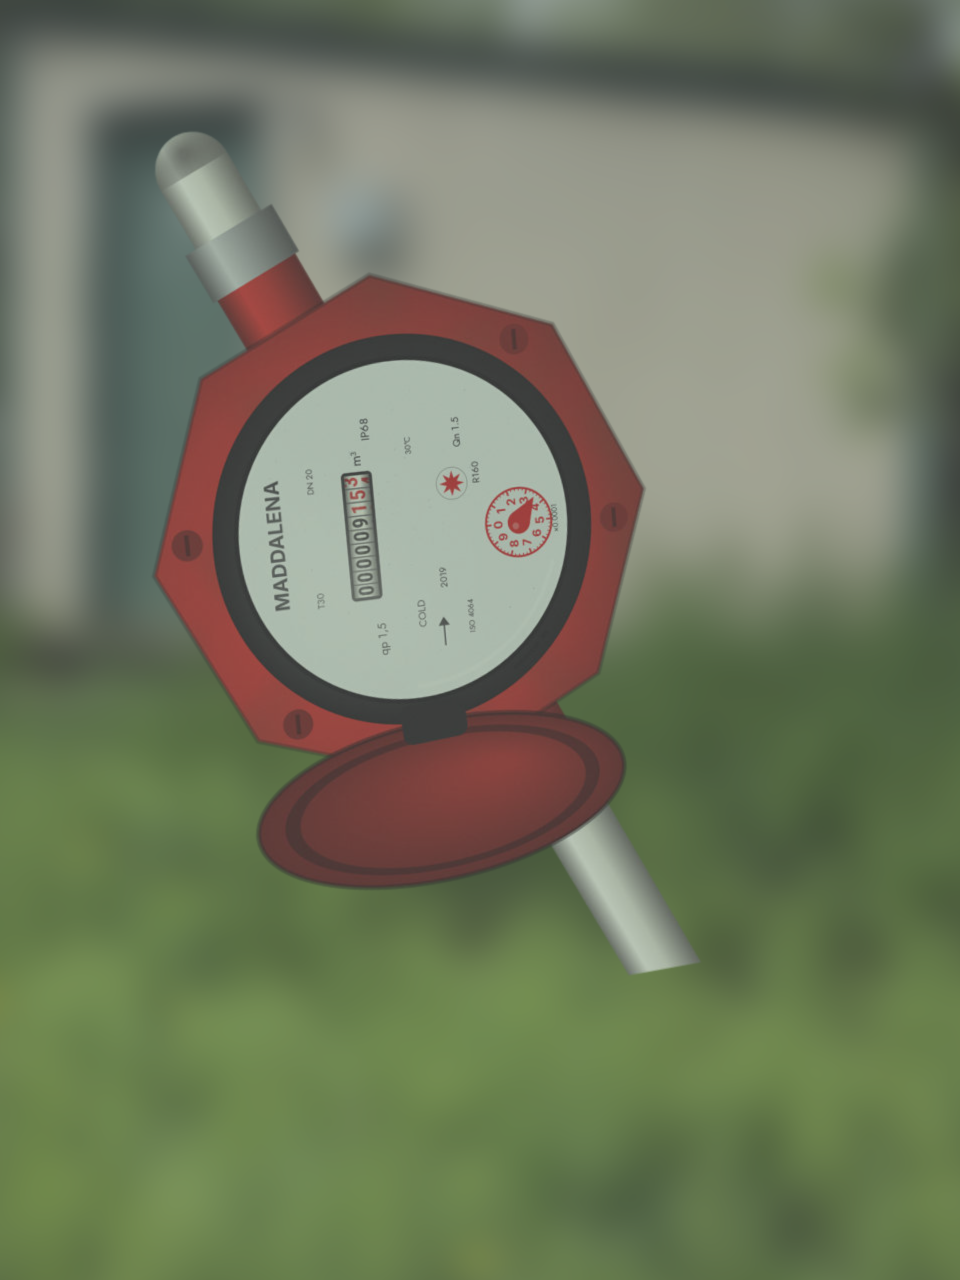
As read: **9.1533** m³
